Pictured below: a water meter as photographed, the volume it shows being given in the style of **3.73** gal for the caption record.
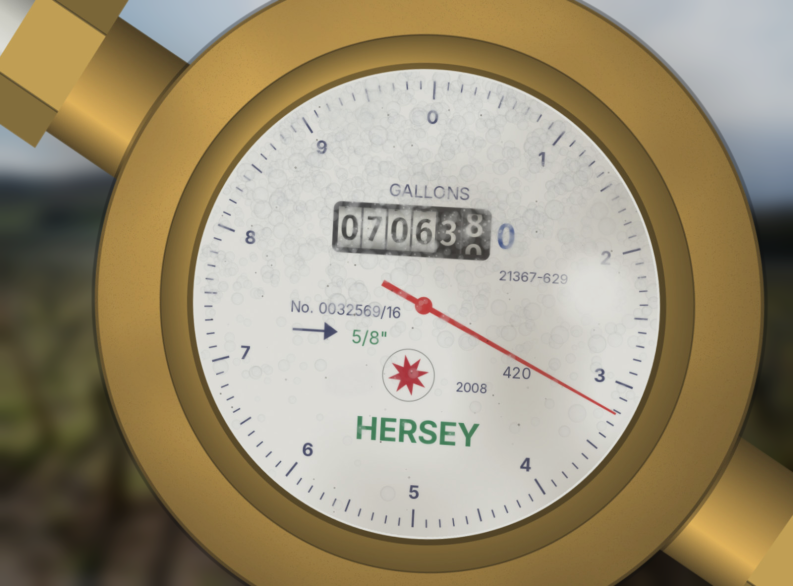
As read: **706383.2** gal
